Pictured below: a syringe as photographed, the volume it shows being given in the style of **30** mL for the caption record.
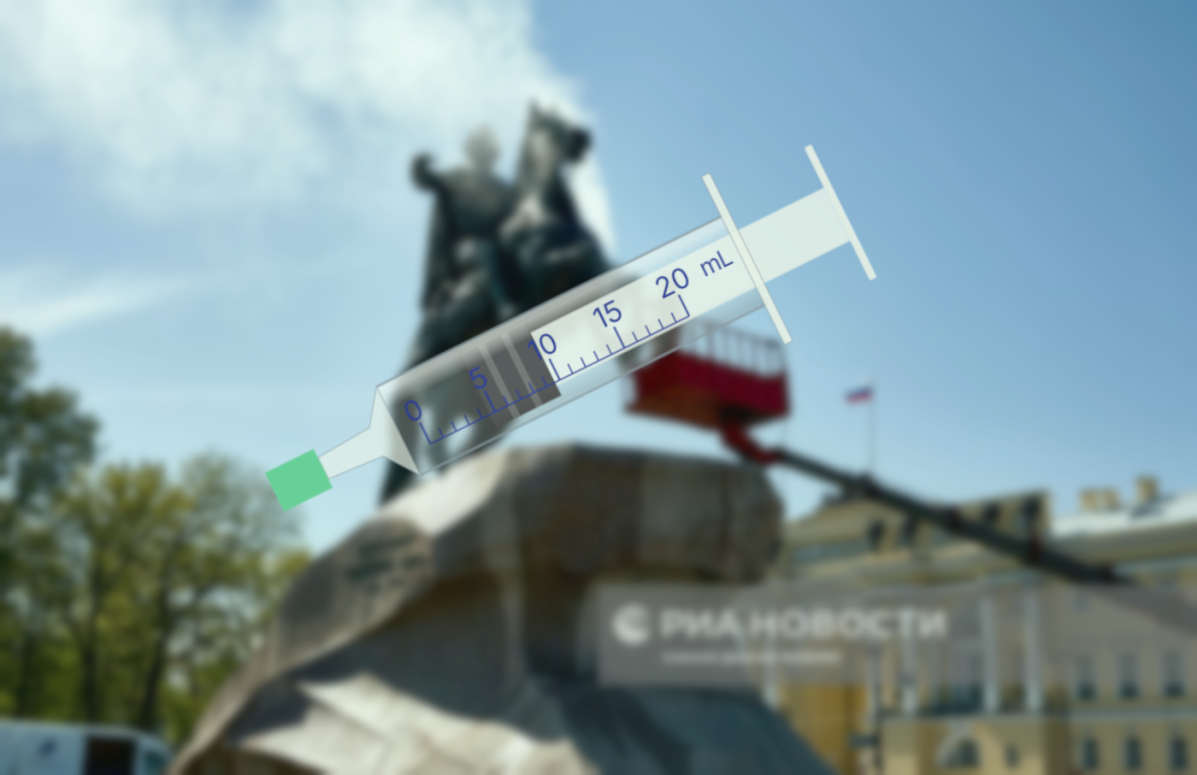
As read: **4.5** mL
